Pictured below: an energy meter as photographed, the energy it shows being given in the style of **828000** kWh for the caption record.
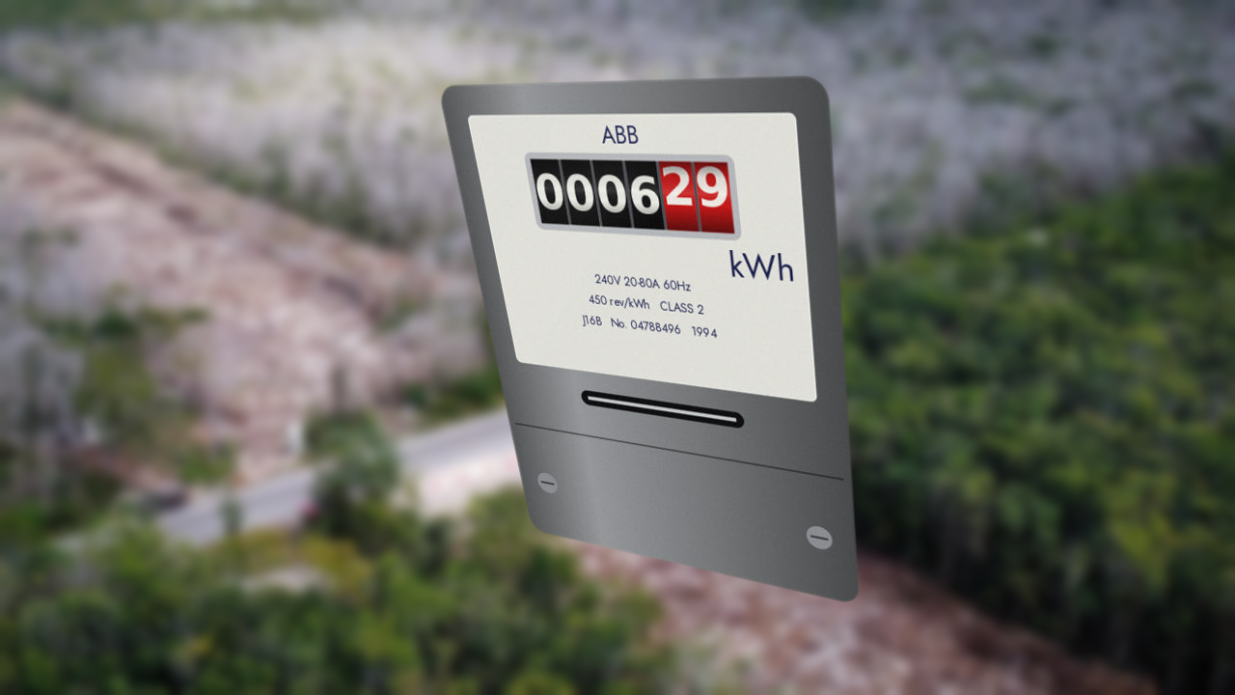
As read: **6.29** kWh
